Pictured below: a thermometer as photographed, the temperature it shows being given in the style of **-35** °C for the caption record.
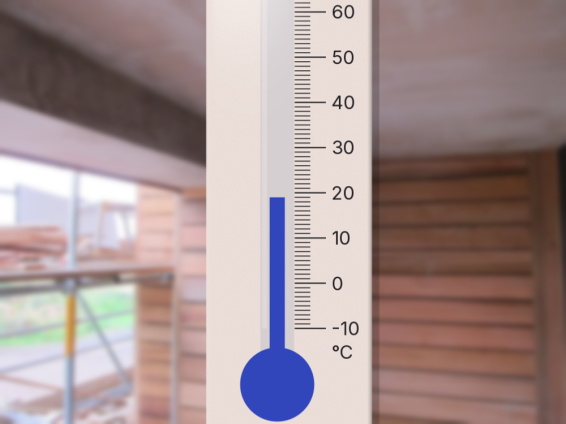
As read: **19** °C
